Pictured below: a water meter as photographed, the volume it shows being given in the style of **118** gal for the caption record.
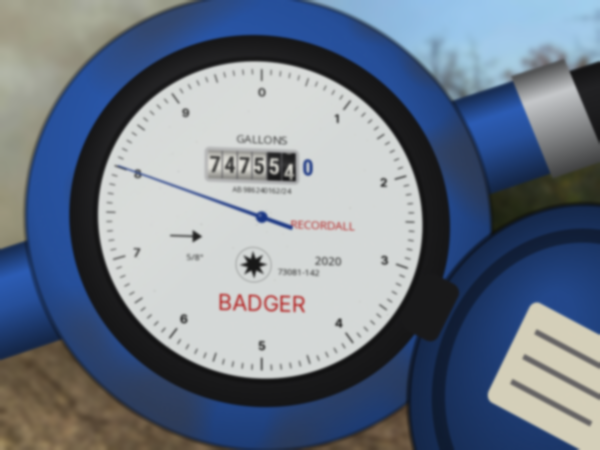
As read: **7475538.0** gal
